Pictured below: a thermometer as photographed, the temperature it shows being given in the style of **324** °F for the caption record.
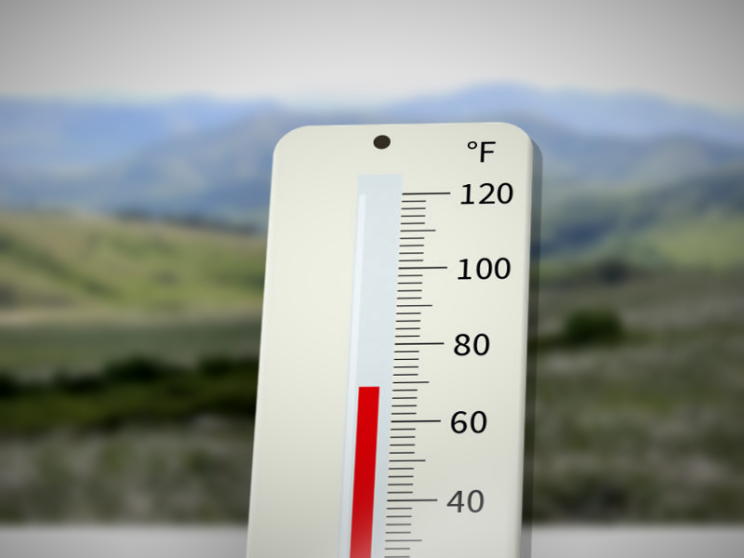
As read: **69** °F
